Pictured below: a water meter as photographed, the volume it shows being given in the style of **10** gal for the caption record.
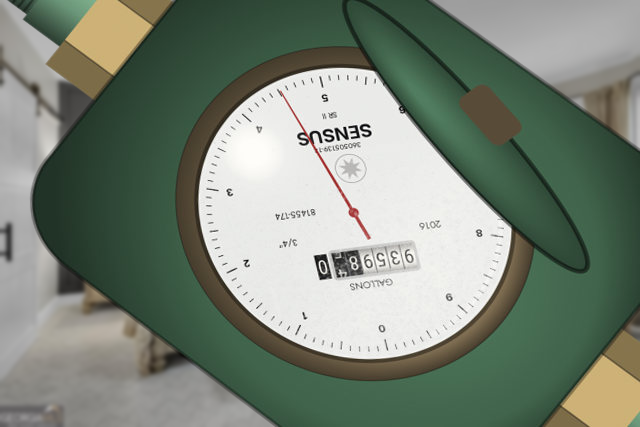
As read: **9359844.5** gal
